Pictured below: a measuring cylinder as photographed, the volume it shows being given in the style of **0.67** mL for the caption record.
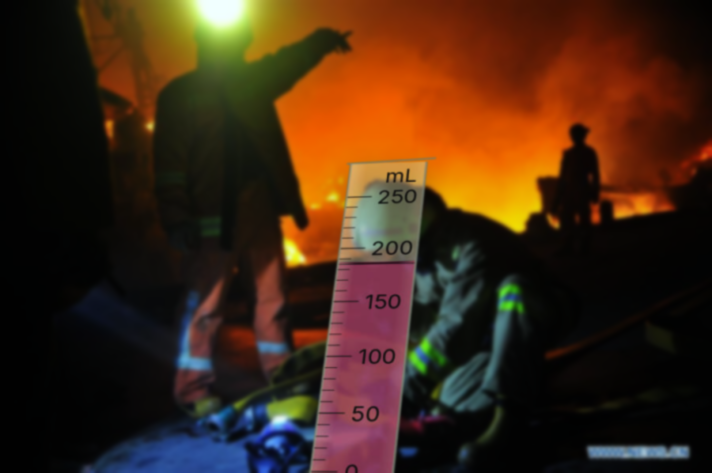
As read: **185** mL
